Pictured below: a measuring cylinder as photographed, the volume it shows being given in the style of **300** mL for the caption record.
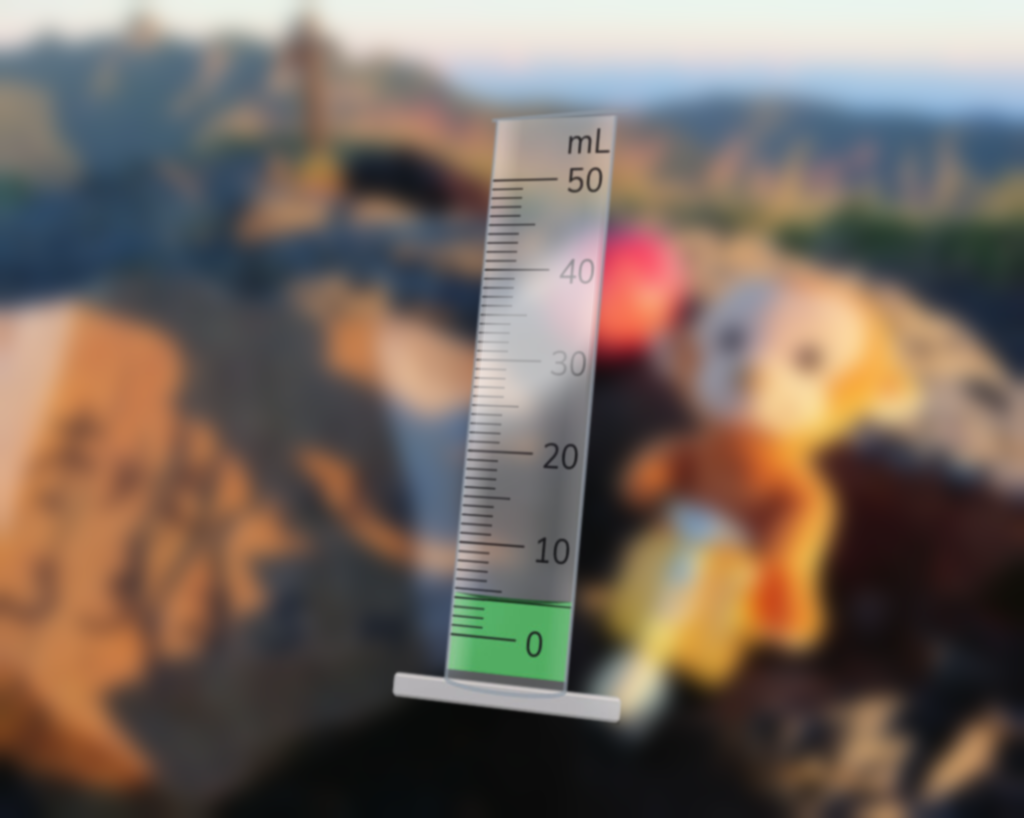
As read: **4** mL
